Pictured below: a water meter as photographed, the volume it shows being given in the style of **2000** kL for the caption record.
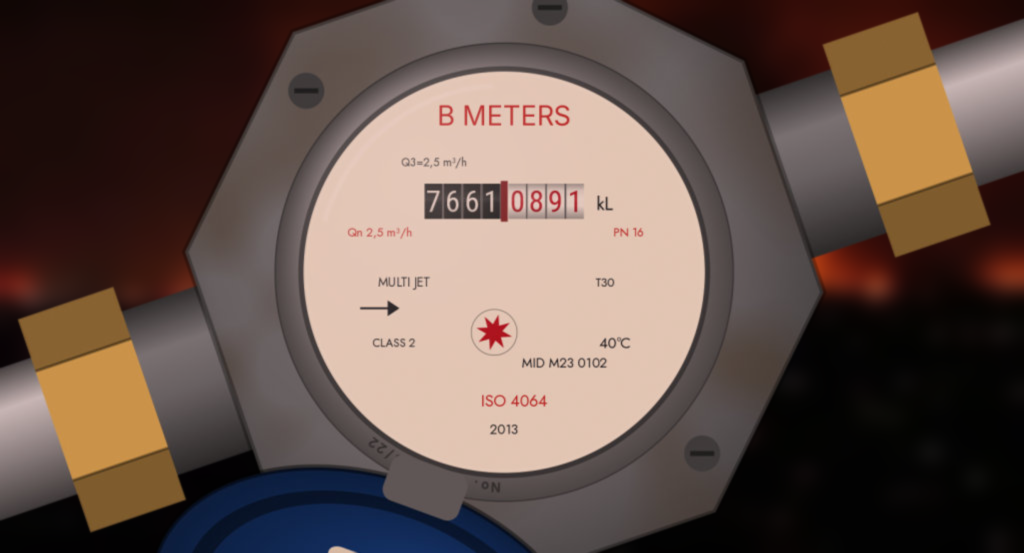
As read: **7661.0891** kL
